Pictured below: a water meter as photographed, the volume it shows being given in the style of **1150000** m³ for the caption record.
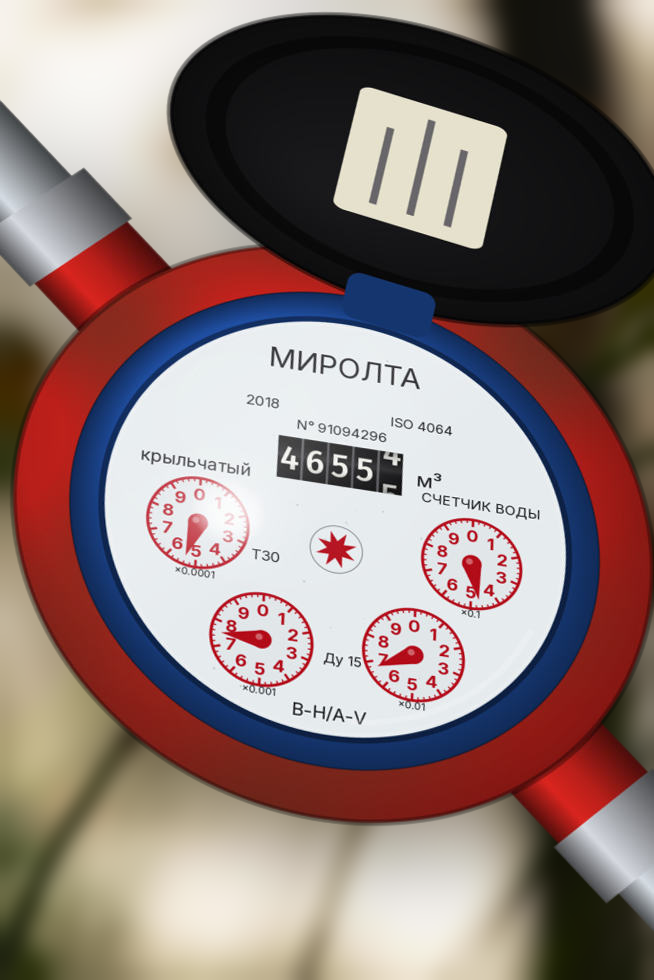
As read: **46554.4675** m³
